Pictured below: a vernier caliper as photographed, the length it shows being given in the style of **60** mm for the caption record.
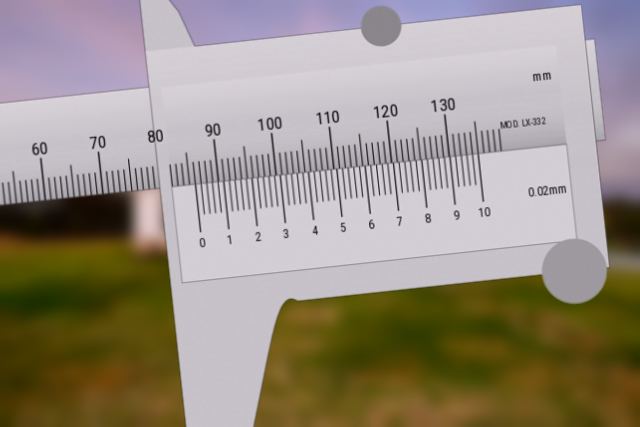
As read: **86.0** mm
